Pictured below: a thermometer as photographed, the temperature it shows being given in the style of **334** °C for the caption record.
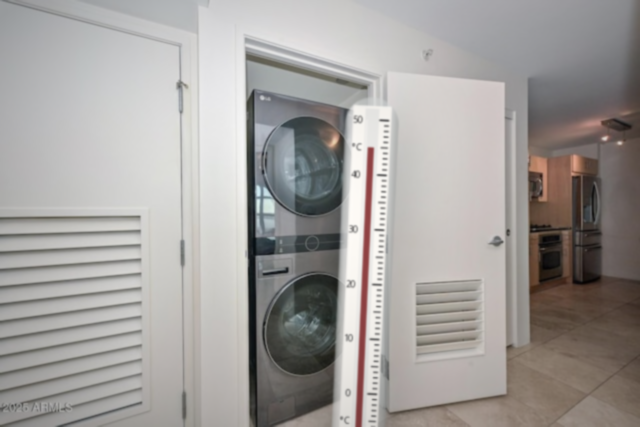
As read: **45** °C
